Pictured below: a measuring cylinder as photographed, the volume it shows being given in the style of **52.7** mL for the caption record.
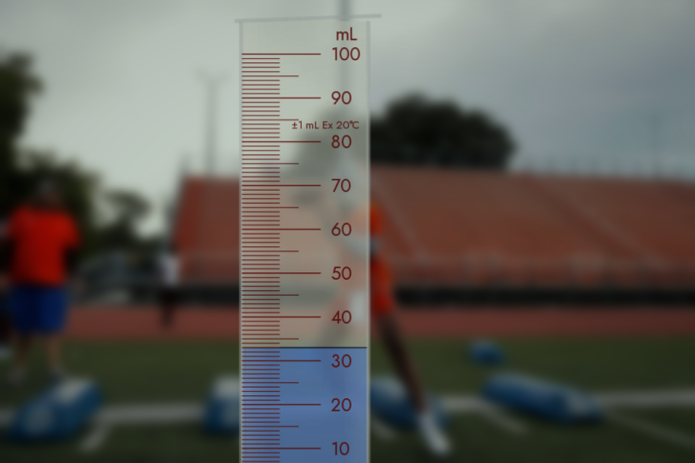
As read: **33** mL
